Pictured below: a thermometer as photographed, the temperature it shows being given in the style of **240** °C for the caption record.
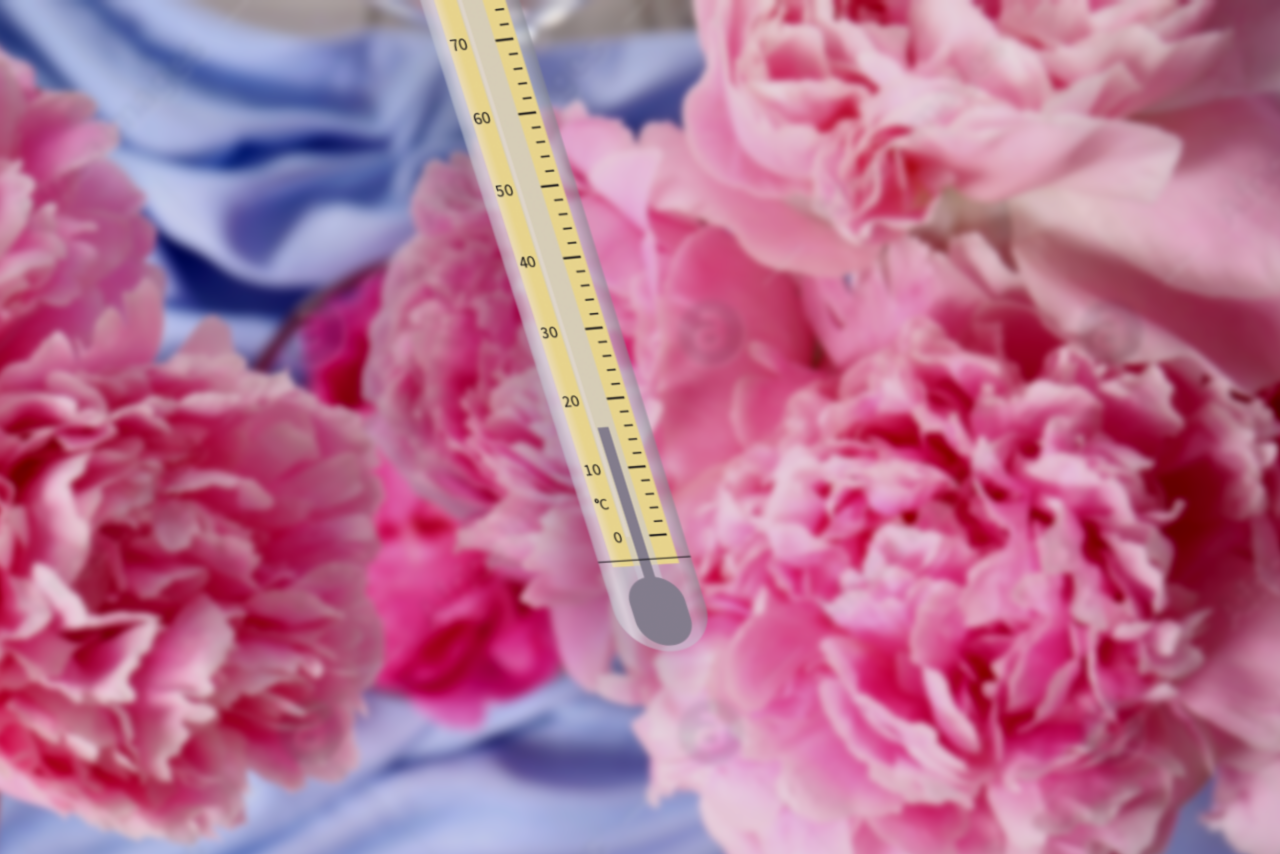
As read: **16** °C
